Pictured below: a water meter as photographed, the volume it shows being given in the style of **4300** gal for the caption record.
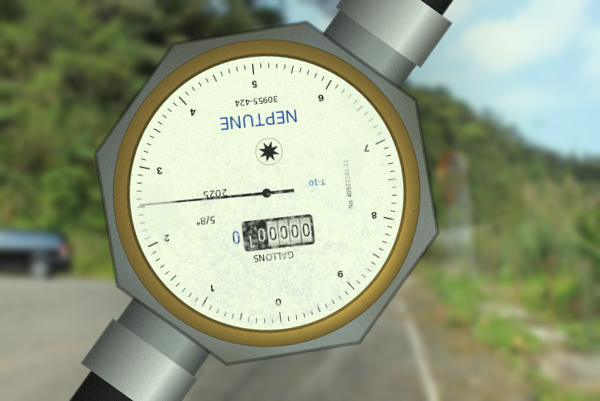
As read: **12.5** gal
